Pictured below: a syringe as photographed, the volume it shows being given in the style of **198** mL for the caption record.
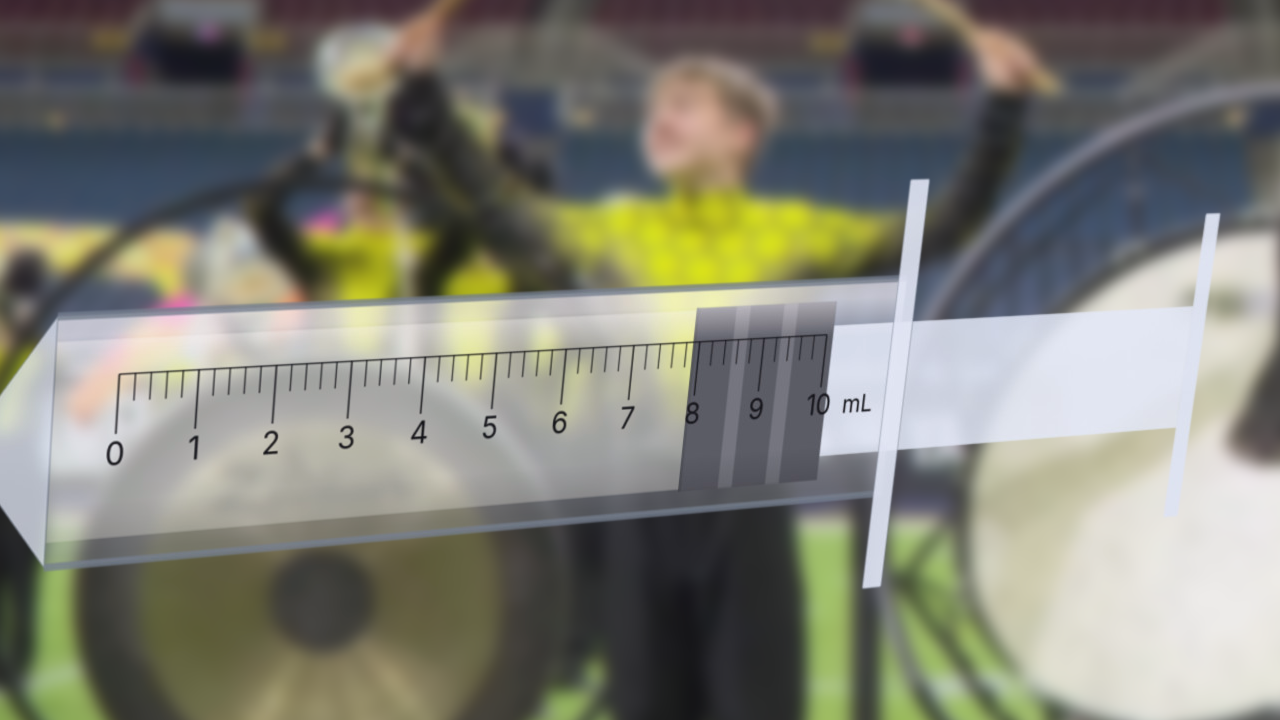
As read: **7.9** mL
